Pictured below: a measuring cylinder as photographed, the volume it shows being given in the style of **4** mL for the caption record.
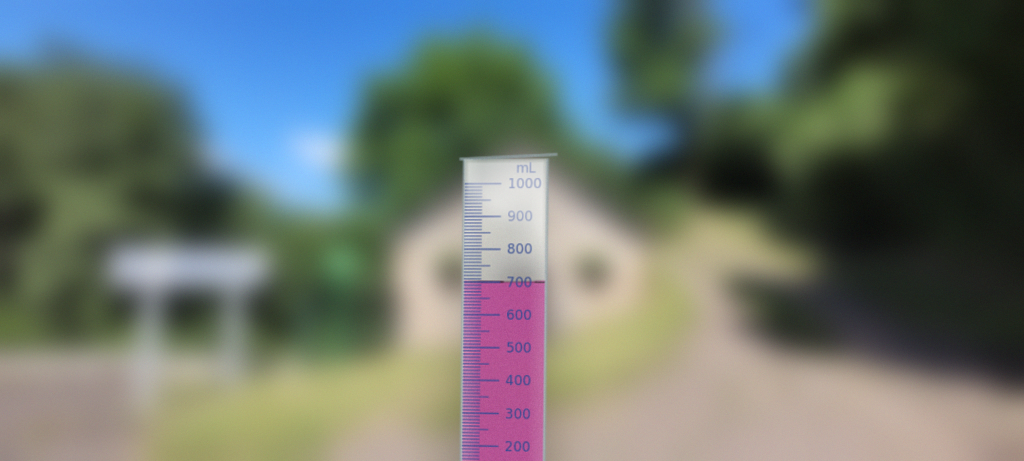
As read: **700** mL
